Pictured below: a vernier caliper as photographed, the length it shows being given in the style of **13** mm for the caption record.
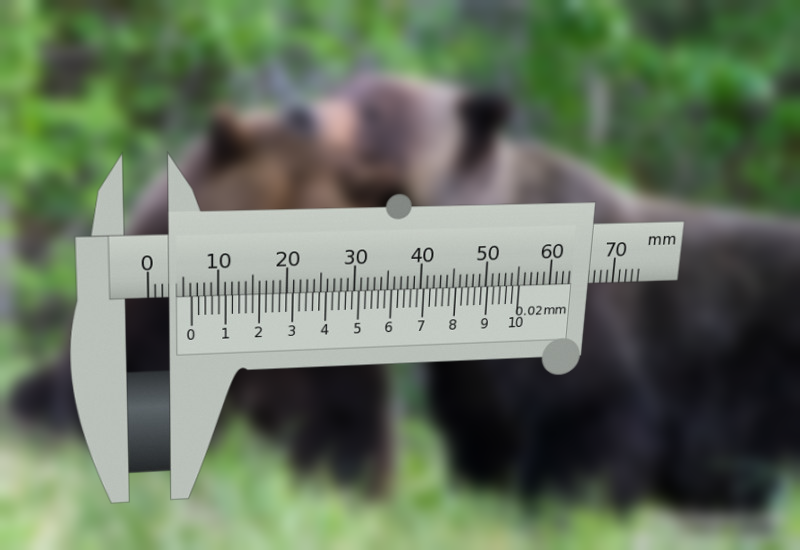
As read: **6.2** mm
